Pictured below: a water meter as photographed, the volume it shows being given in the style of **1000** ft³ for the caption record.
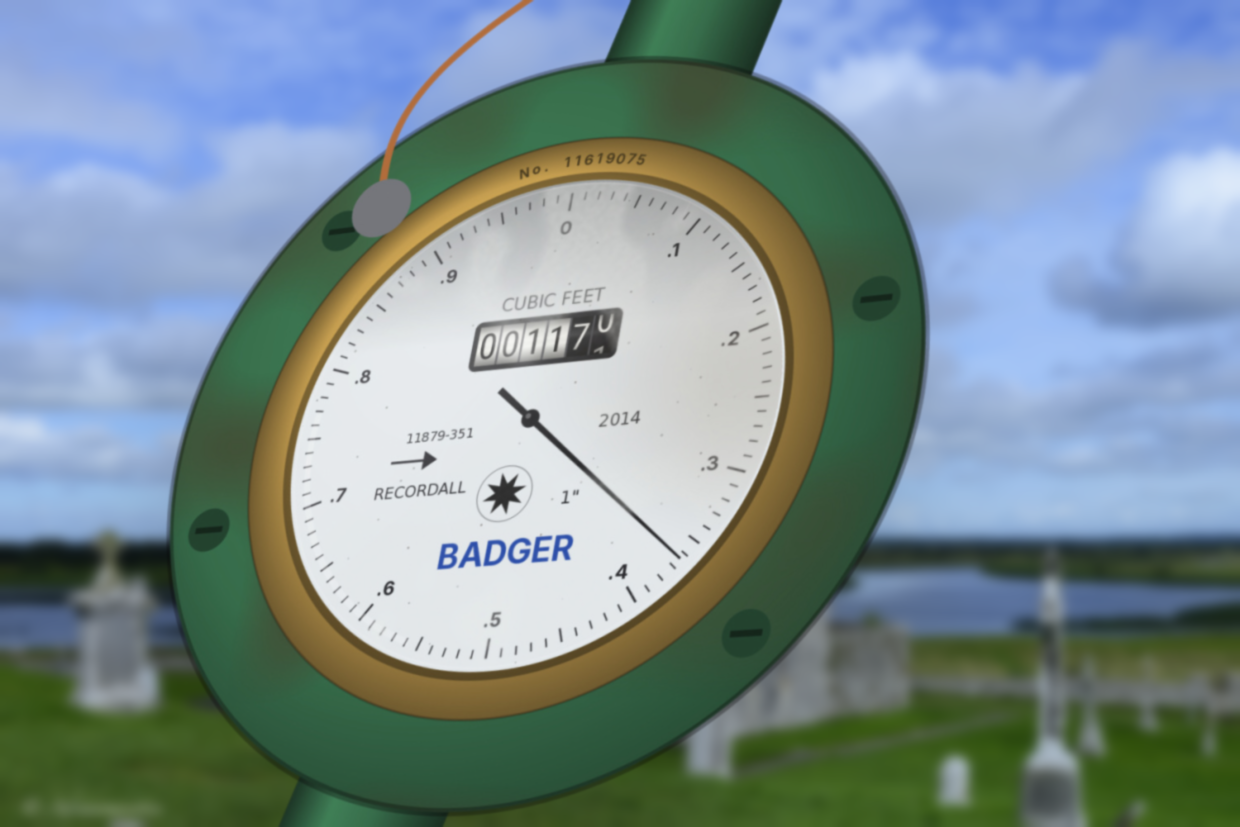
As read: **1170.36** ft³
